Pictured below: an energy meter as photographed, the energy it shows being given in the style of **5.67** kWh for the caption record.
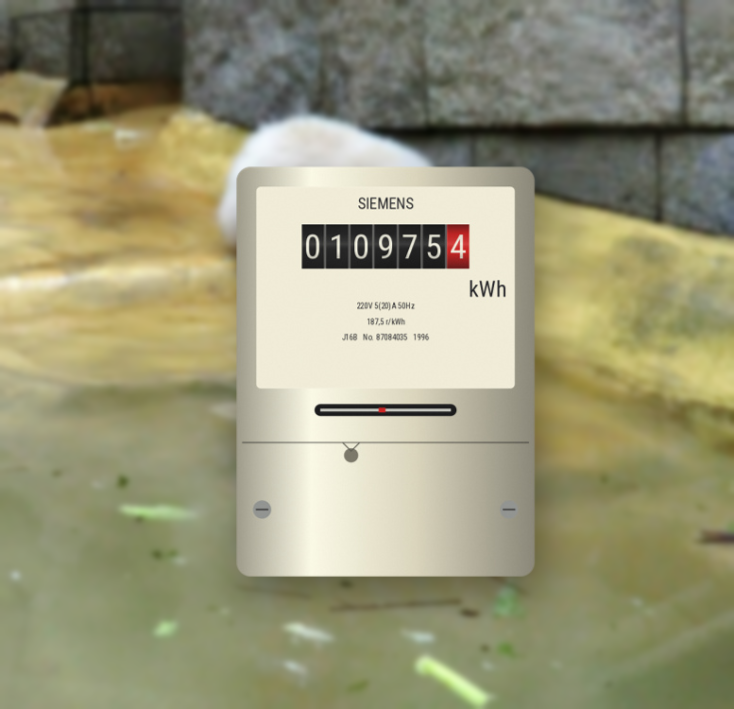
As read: **10975.4** kWh
